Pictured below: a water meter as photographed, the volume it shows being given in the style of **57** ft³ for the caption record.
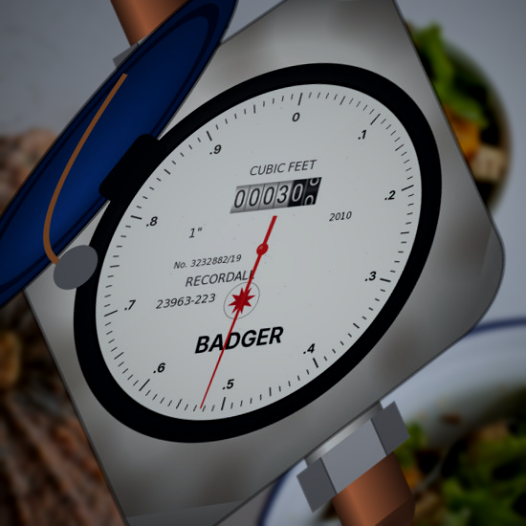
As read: **308.52** ft³
